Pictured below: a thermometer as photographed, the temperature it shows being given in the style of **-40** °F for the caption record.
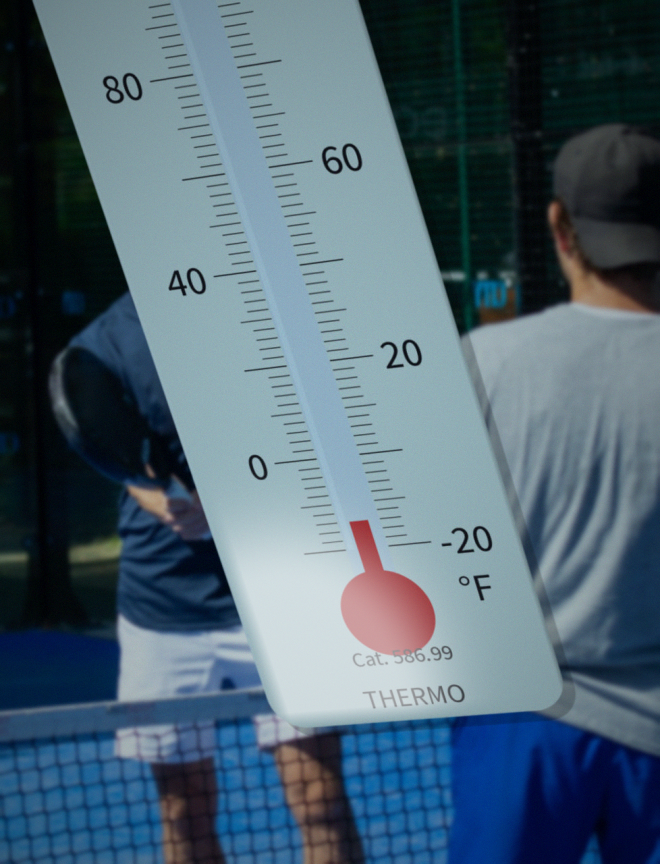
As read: **-14** °F
